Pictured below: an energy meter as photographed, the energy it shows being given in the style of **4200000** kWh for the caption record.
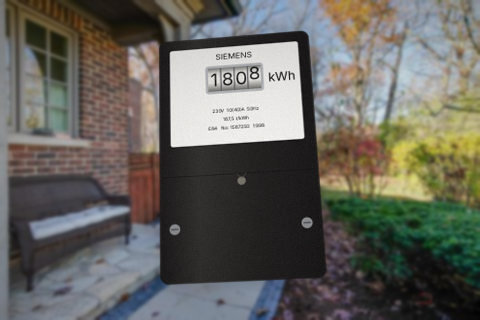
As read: **1808** kWh
